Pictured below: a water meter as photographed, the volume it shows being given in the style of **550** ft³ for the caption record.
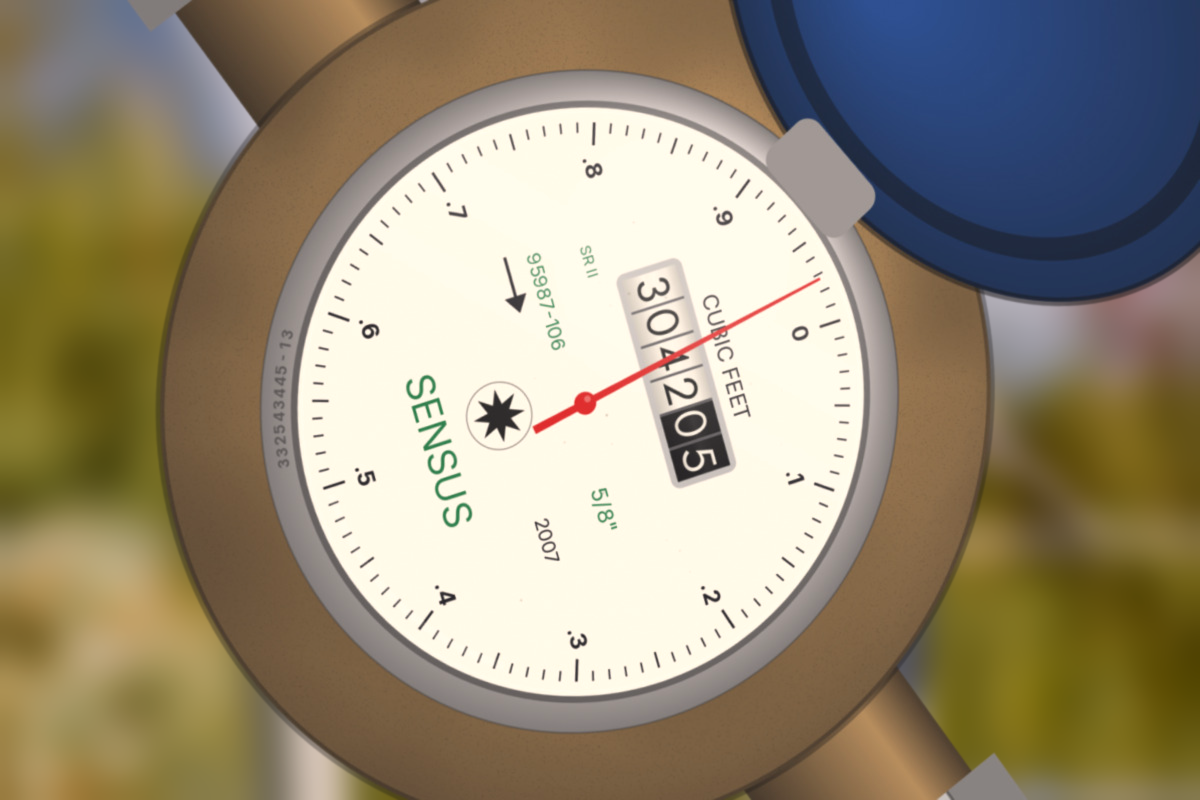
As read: **304204.97** ft³
